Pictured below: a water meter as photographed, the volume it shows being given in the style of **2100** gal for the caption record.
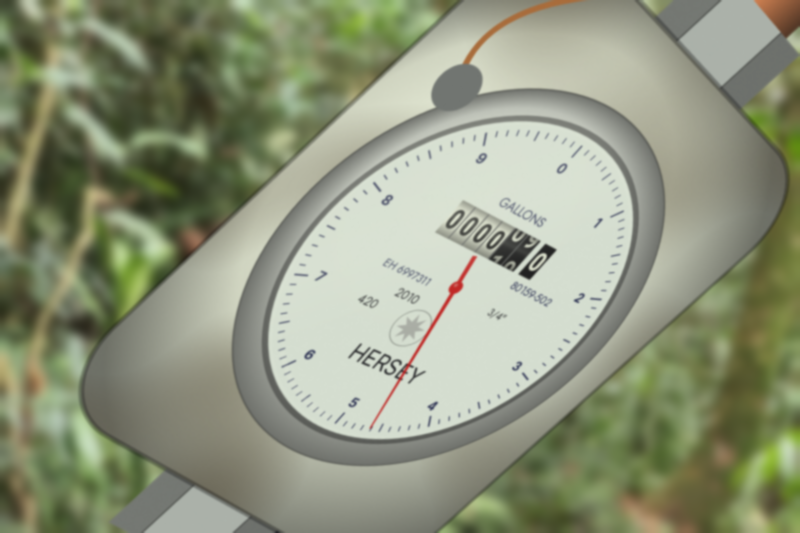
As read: **94.6** gal
